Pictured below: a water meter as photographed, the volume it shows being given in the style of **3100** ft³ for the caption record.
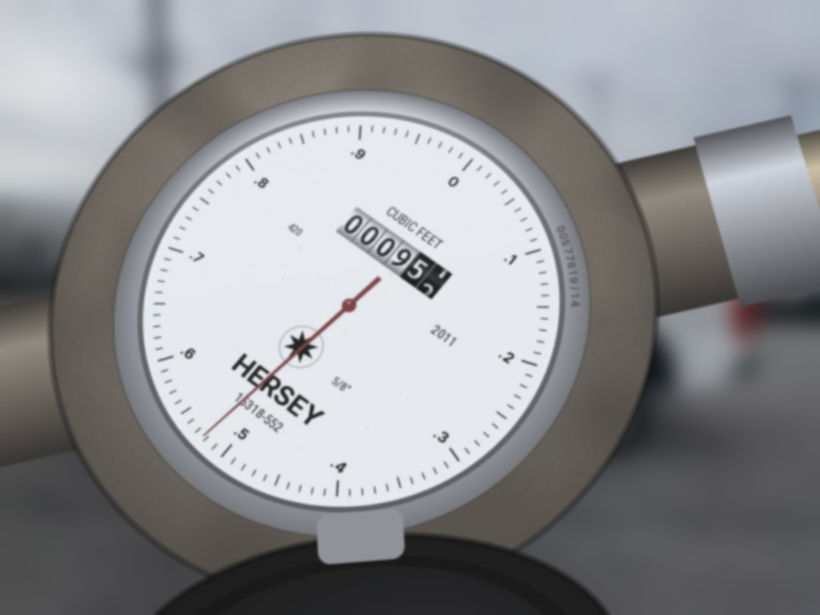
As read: **951.52** ft³
